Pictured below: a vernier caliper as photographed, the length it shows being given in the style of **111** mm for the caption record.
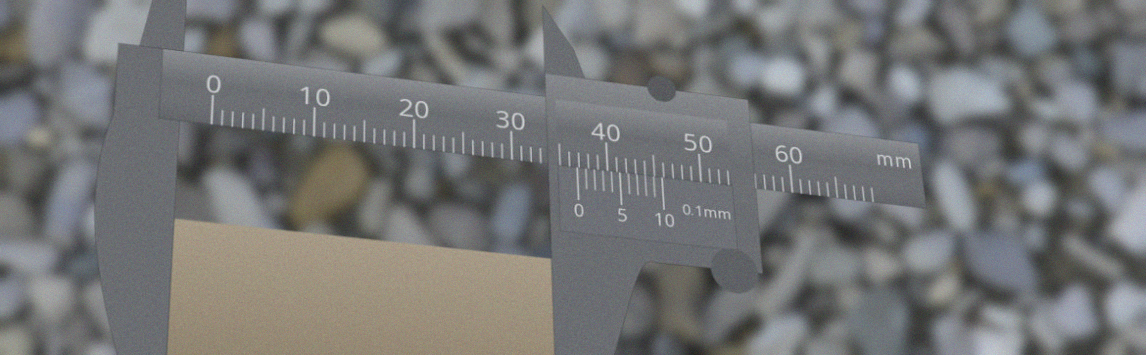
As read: **36.8** mm
